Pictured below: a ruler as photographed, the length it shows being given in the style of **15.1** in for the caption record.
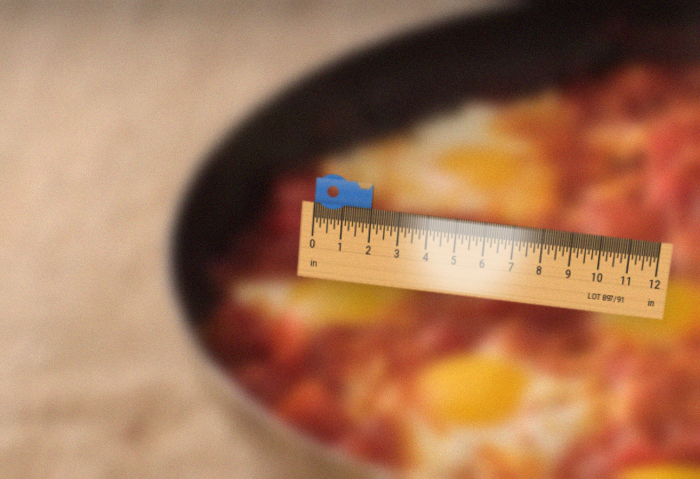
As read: **2** in
